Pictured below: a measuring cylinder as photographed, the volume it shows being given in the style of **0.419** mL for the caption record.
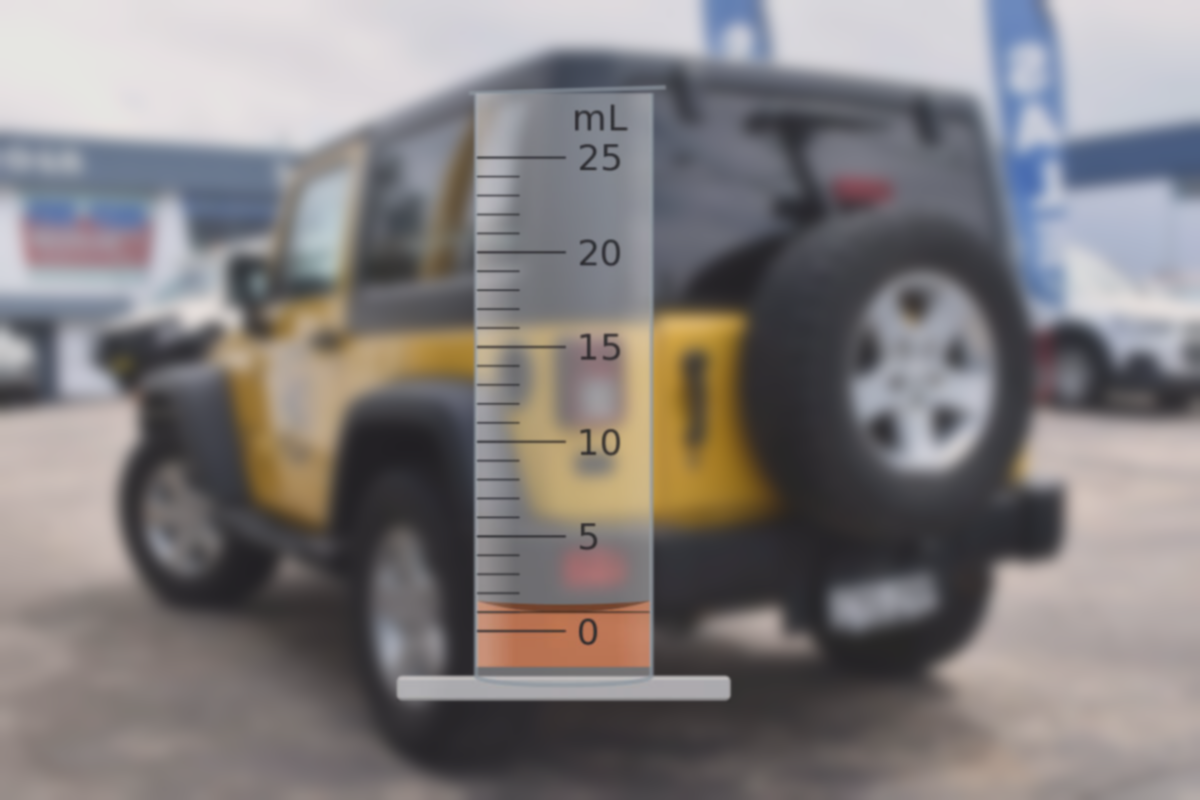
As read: **1** mL
